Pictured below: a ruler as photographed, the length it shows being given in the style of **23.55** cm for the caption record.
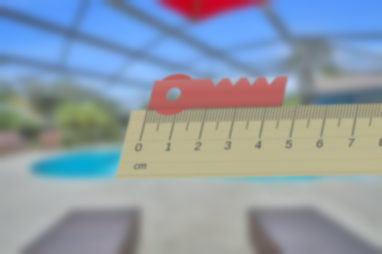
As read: **4.5** cm
